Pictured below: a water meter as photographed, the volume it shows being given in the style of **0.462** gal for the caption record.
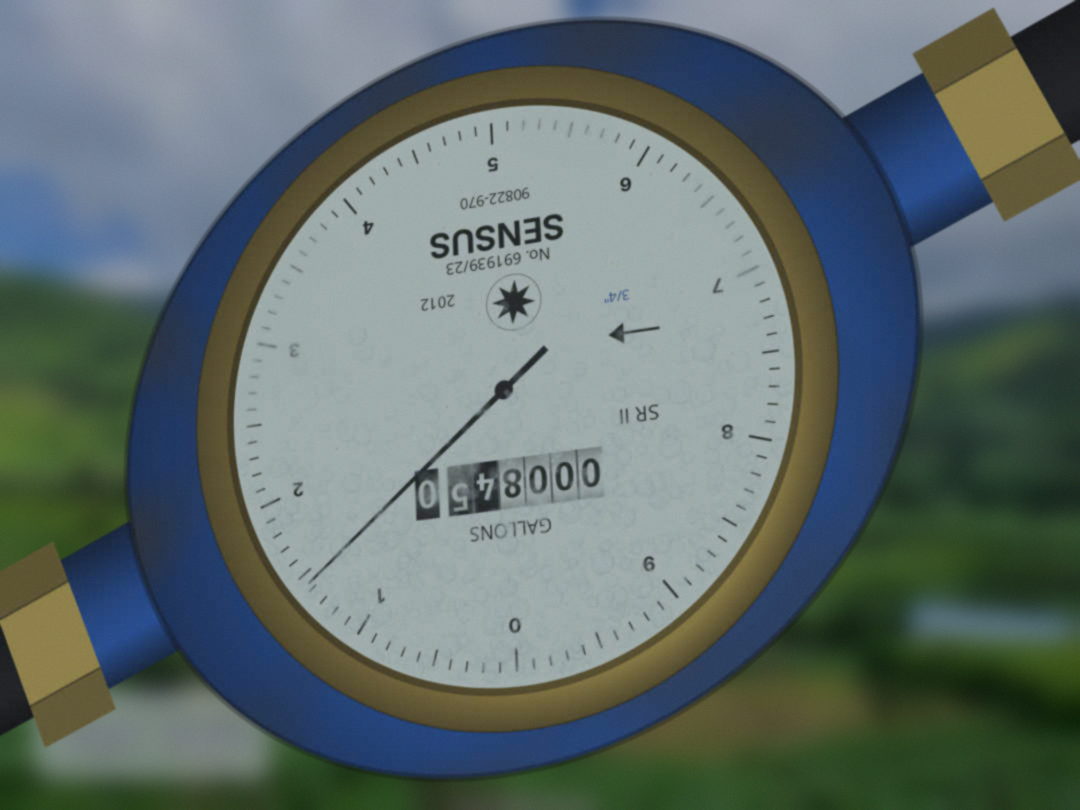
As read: **8451.4** gal
